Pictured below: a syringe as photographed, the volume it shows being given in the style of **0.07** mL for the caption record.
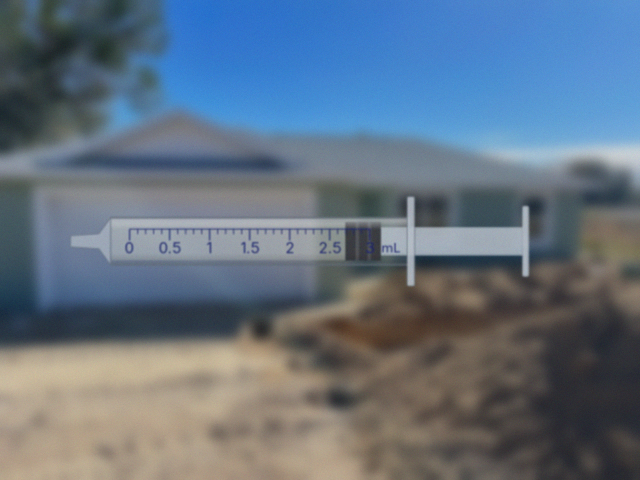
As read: **2.7** mL
